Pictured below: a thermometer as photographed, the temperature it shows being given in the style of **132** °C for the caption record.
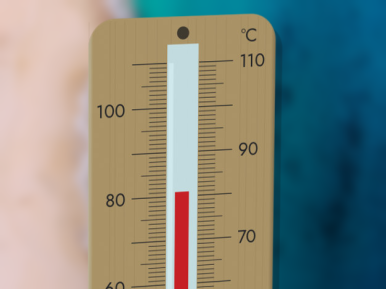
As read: **81** °C
